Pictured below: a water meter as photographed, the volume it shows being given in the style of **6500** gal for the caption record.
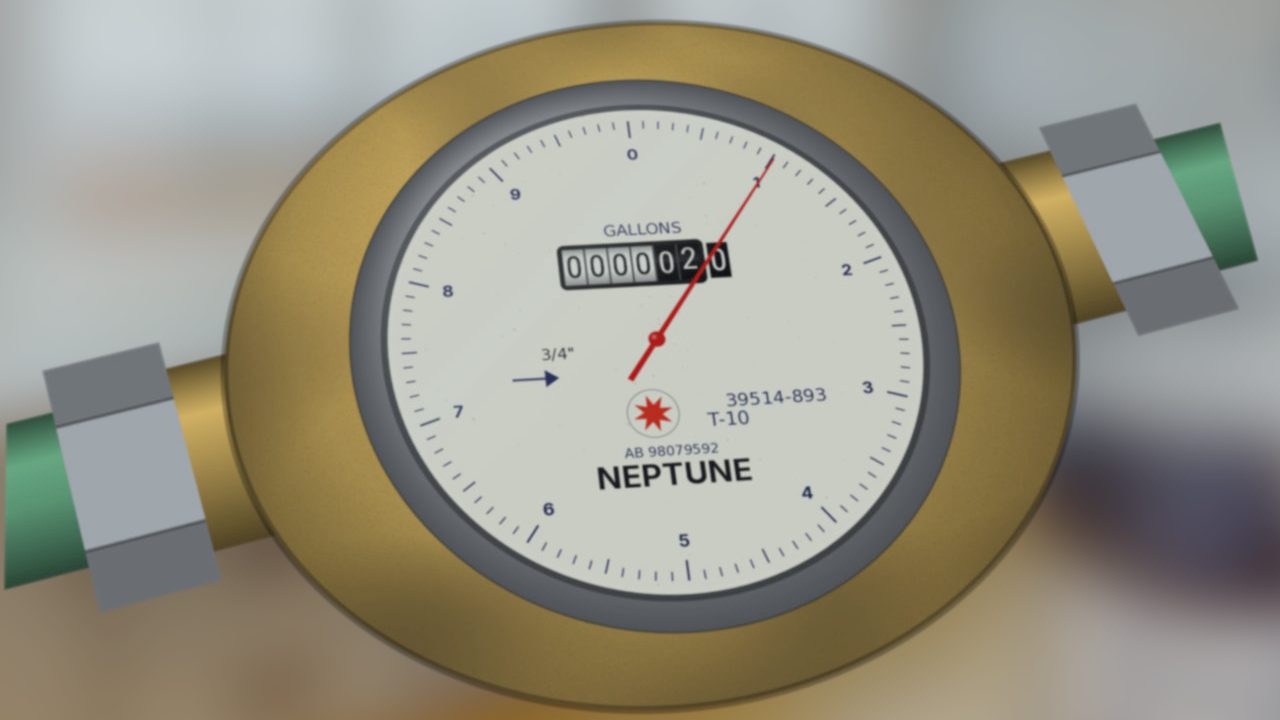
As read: **21.0** gal
